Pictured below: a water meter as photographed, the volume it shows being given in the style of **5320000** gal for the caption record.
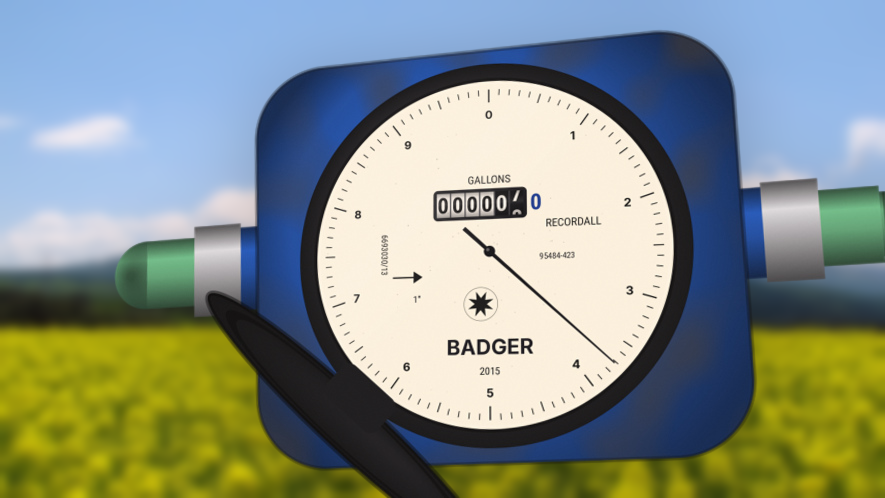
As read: **73.7** gal
